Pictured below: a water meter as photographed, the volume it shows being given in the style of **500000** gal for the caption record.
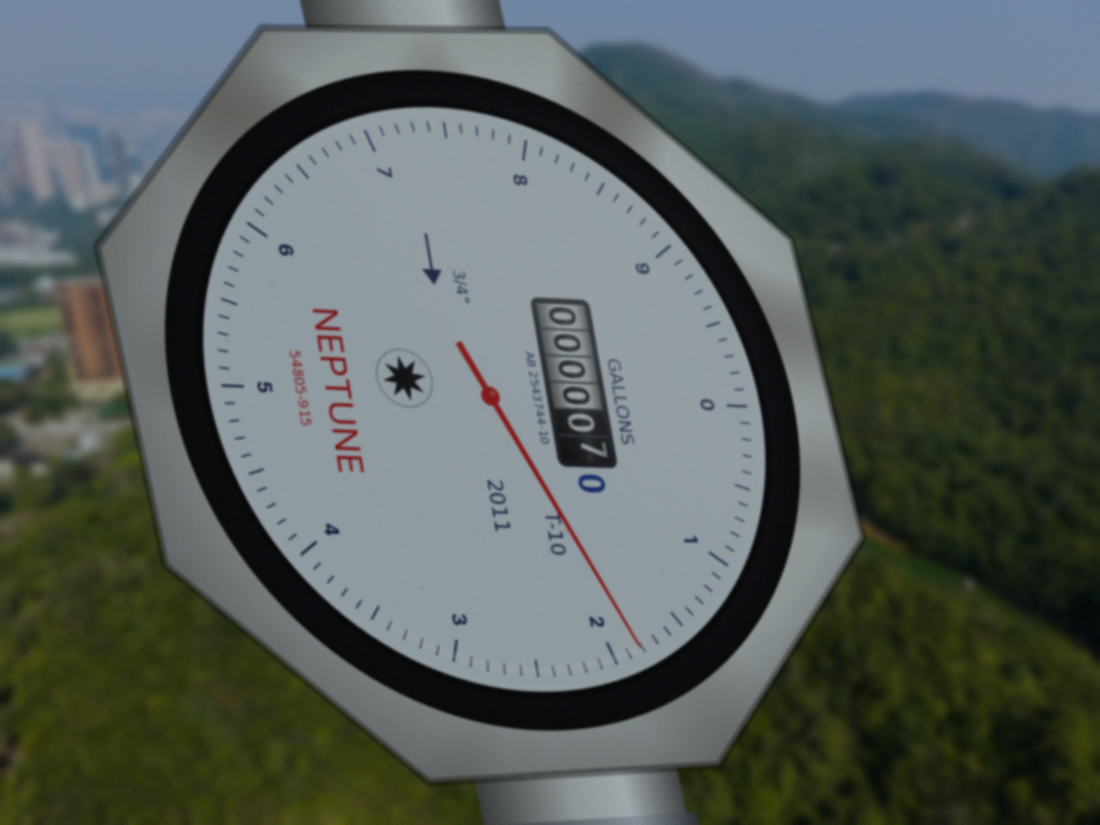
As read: **71.8** gal
